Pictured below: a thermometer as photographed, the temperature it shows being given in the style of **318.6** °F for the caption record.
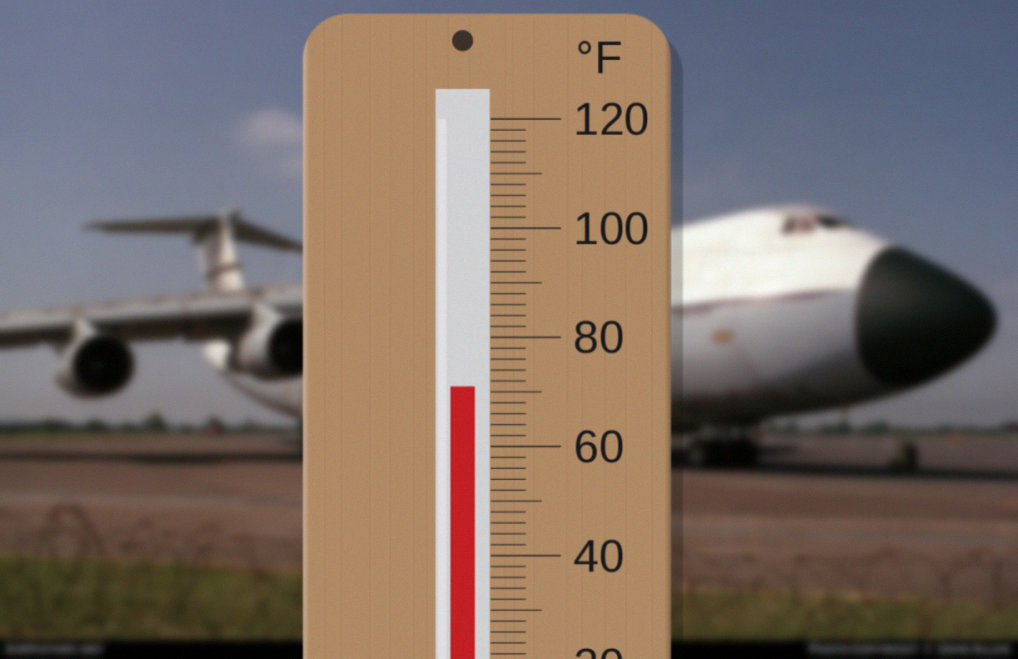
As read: **71** °F
